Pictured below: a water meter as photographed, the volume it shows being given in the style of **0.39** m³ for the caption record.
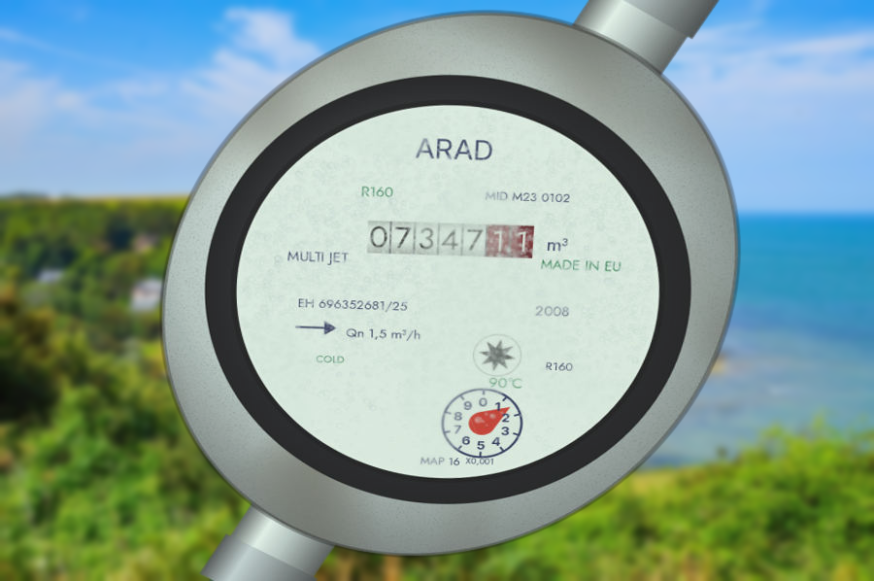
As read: **7347.111** m³
